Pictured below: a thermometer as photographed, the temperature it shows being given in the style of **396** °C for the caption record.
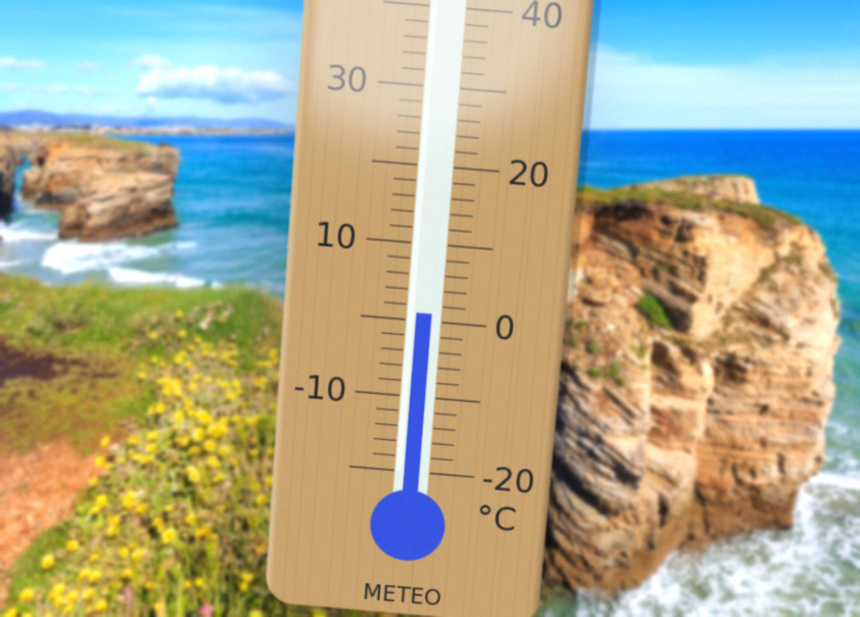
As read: **1** °C
